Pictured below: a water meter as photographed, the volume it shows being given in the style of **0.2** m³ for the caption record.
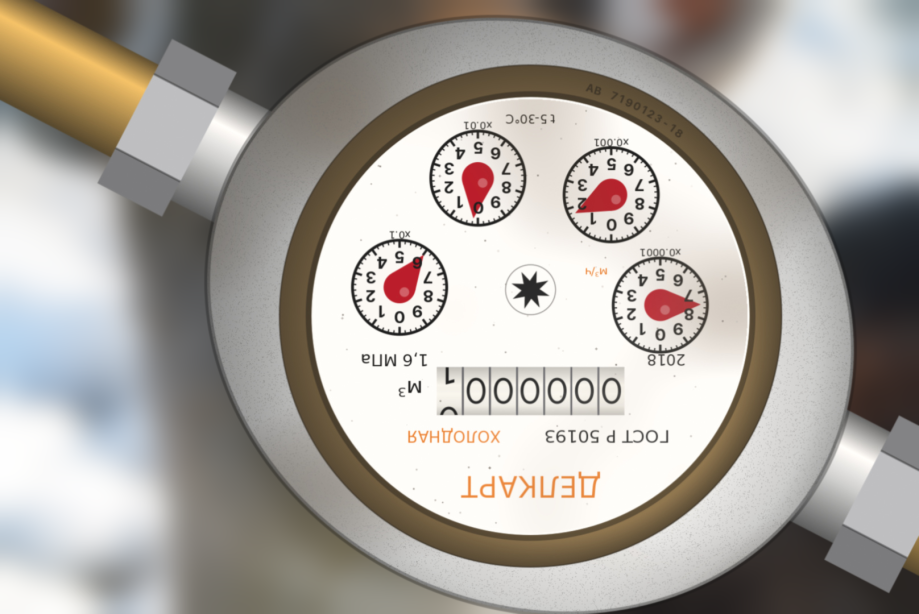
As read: **0.6017** m³
